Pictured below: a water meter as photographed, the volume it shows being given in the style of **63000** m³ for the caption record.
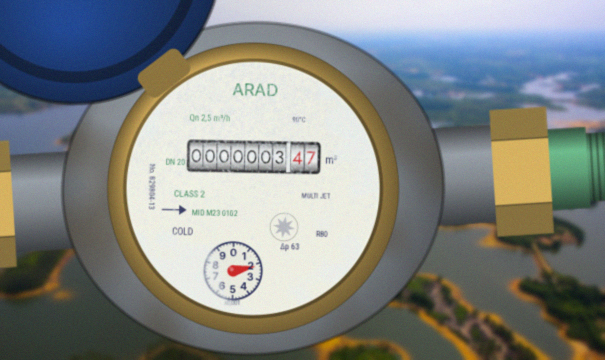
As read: **3.472** m³
